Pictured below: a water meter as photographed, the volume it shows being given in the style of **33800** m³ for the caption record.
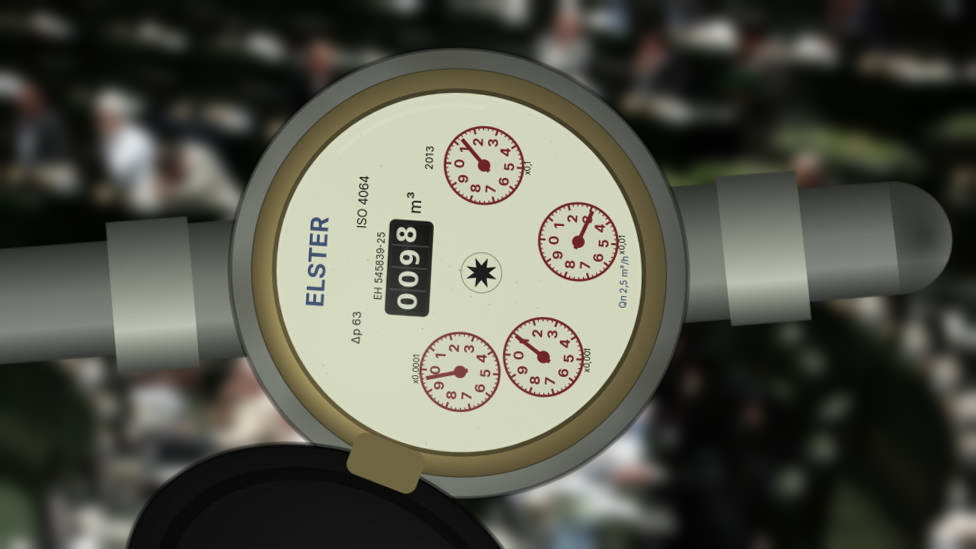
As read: **98.1309** m³
